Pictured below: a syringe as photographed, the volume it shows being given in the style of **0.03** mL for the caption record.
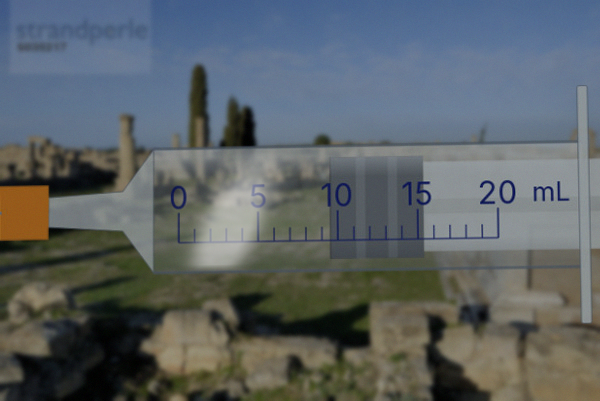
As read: **9.5** mL
